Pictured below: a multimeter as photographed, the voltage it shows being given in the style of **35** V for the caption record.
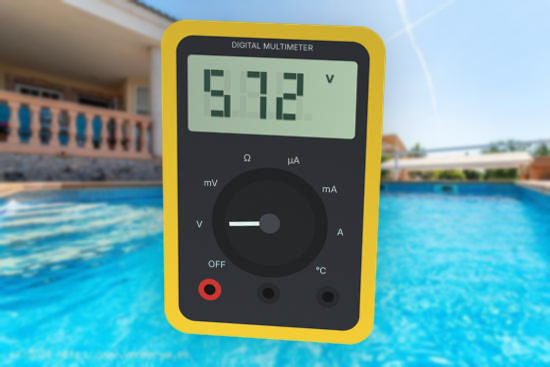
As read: **572** V
